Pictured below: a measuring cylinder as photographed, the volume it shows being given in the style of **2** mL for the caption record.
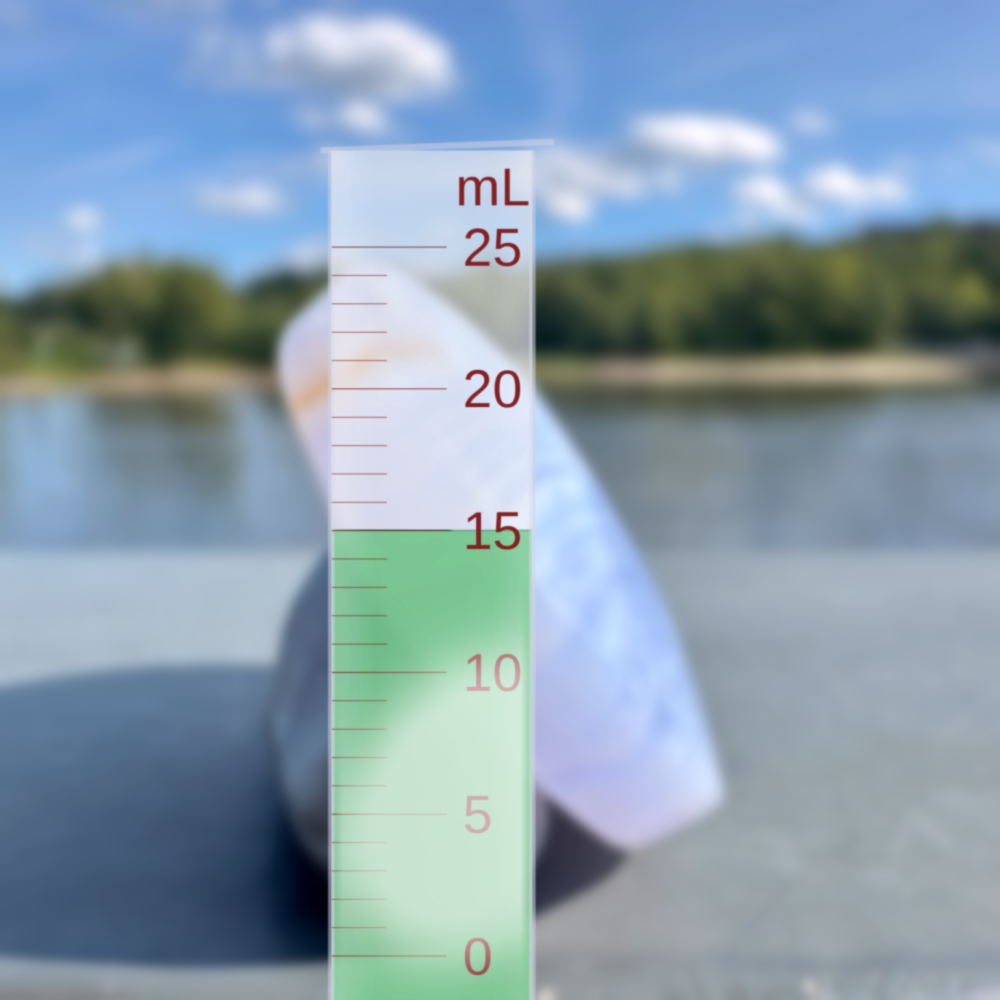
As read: **15** mL
